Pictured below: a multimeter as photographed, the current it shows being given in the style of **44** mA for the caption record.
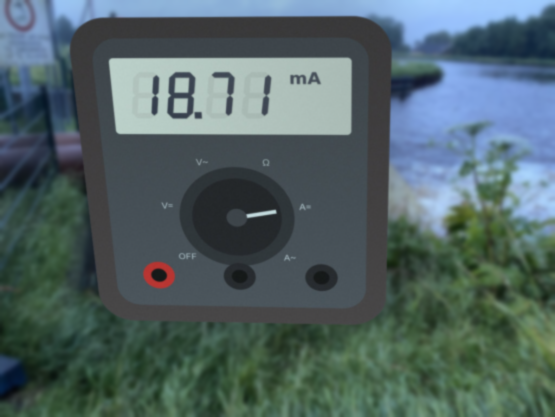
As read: **18.71** mA
